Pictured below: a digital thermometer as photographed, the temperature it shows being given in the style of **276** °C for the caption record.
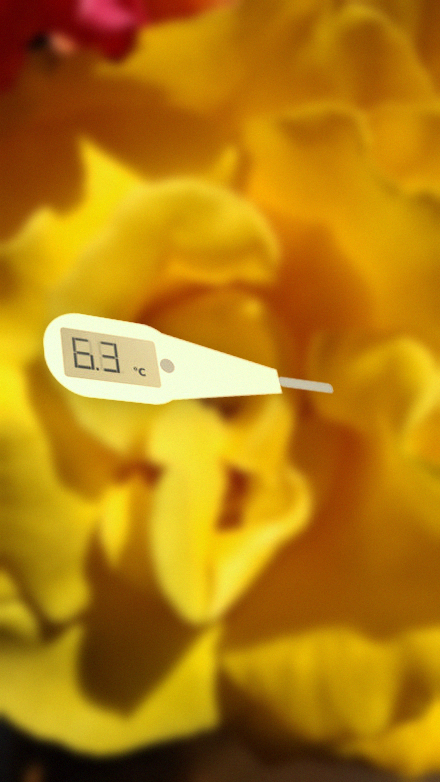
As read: **6.3** °C
